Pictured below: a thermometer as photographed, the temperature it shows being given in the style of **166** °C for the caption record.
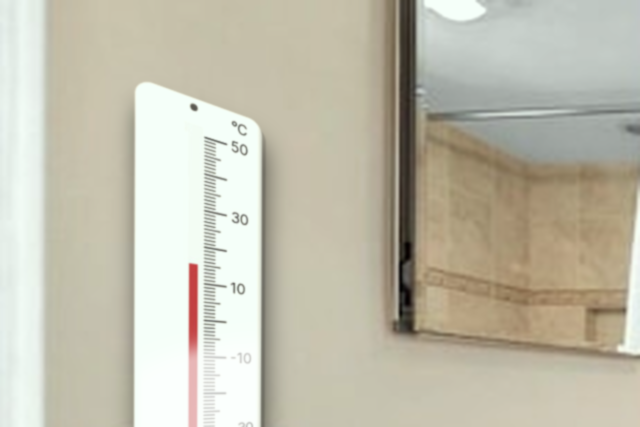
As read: **15** °C
